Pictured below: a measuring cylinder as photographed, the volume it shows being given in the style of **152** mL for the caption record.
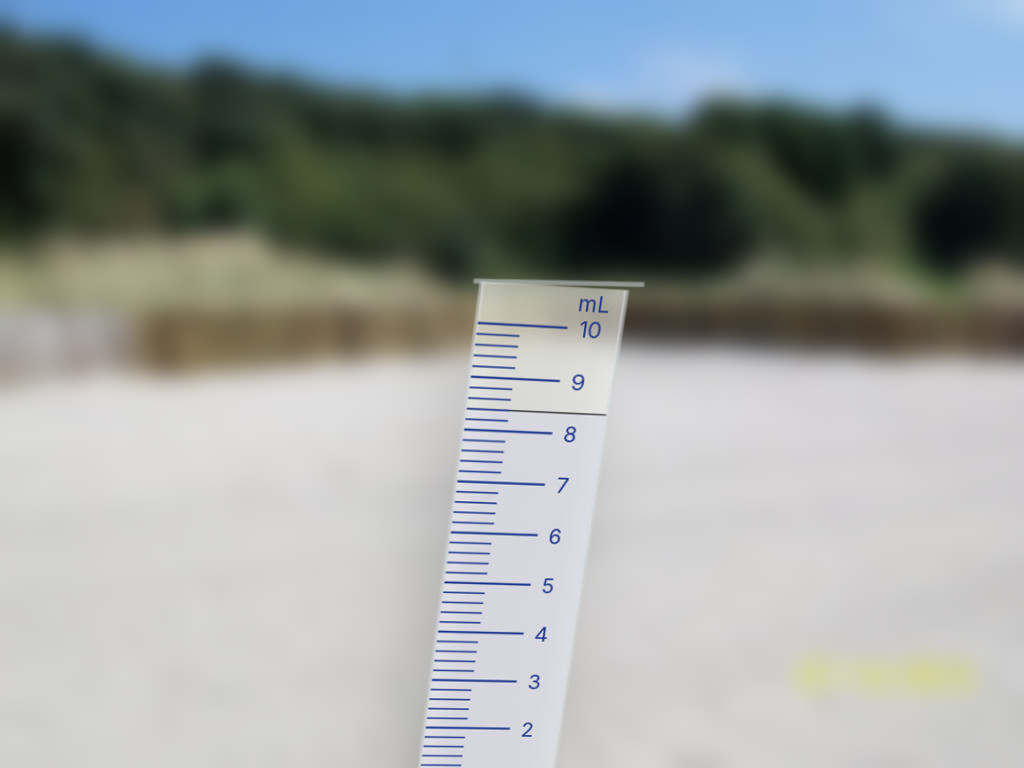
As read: **8.4** mL
